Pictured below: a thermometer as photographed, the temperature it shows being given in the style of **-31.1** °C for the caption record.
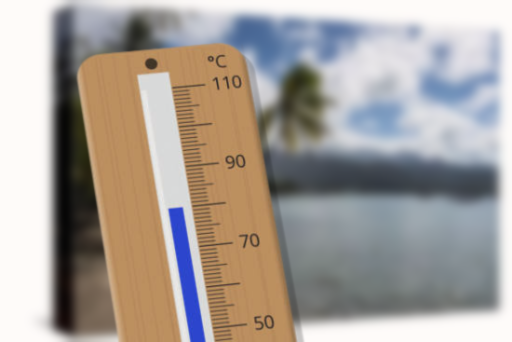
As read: **80** °C
